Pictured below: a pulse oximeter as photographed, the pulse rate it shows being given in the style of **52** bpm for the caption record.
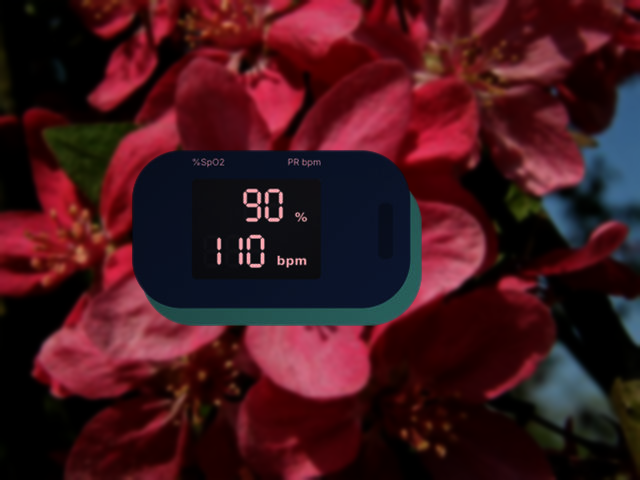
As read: **110** bpm
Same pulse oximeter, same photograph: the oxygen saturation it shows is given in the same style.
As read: **90** %
